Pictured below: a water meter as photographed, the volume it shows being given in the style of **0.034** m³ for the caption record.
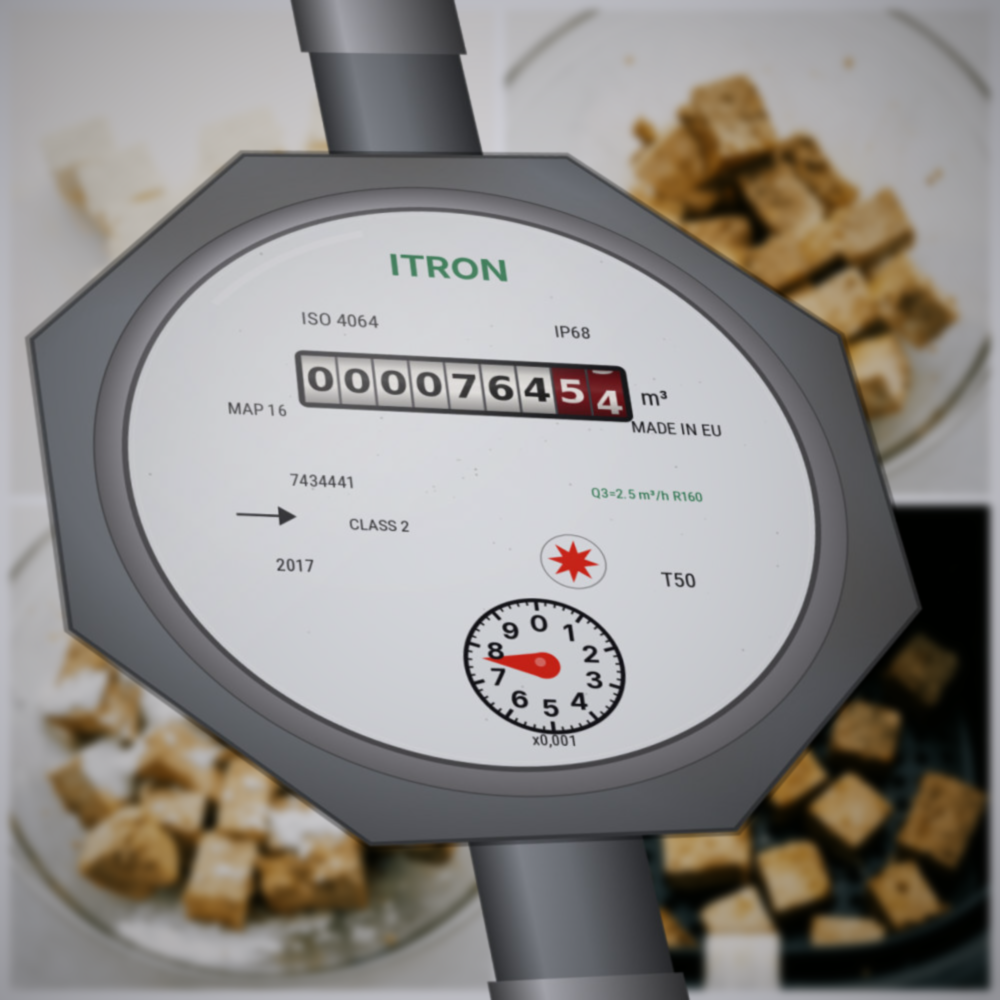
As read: **764.537** m³
